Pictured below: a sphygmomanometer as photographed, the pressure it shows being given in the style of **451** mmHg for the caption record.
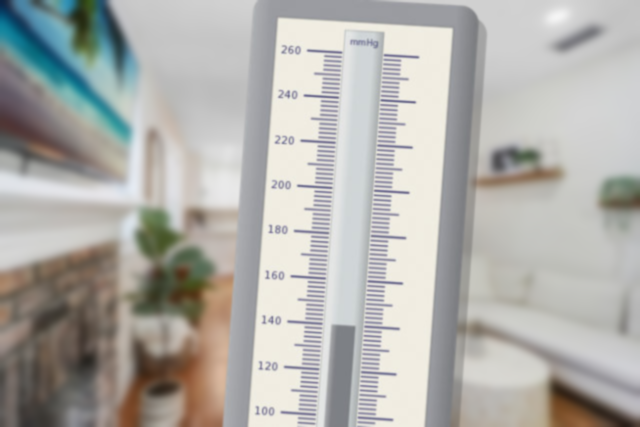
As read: **140** mmHg
